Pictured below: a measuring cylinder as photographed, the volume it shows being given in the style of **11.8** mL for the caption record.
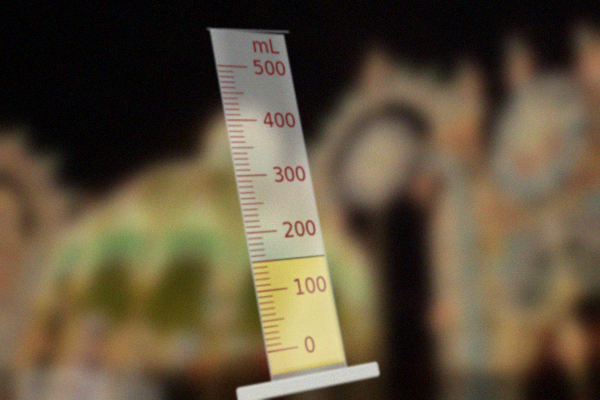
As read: **150** mL
